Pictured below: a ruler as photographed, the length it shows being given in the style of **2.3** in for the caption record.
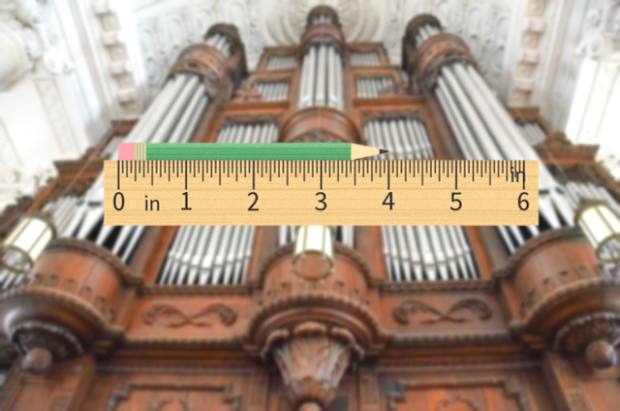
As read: **4** in
